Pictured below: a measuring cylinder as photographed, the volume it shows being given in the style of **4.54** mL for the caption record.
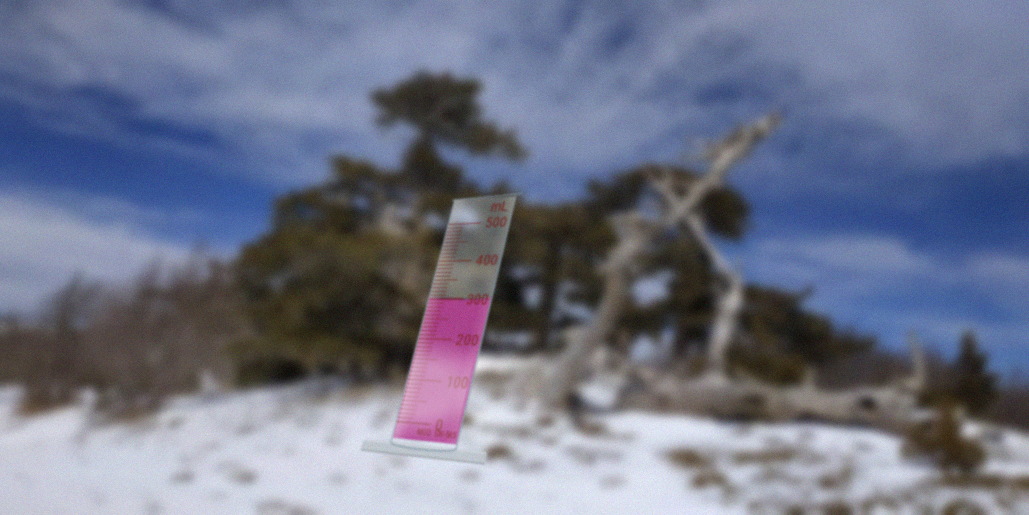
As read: **300** mL
